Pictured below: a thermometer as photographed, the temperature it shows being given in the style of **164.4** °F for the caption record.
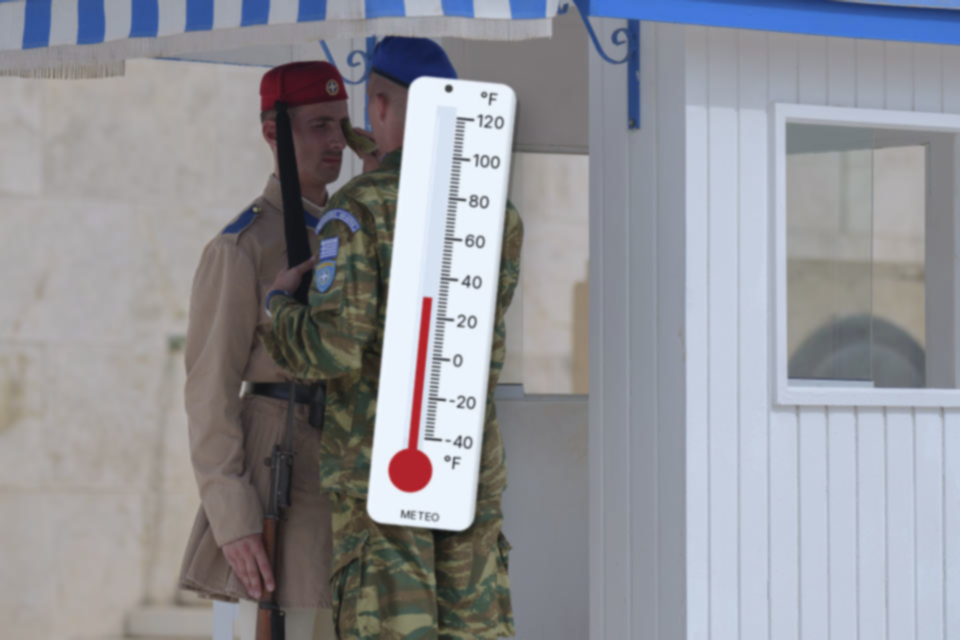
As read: **30** °F
